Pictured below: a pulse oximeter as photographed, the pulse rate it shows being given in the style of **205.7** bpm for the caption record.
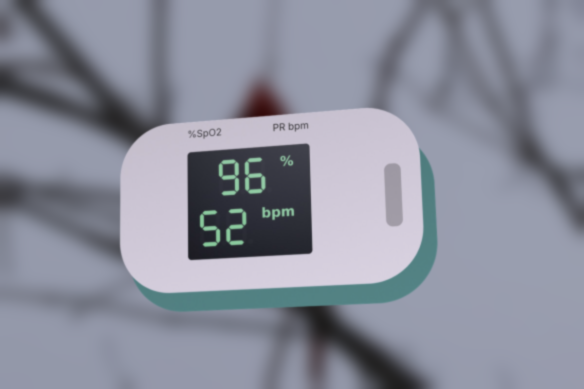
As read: **52** bpm
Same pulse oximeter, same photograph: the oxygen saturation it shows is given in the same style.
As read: **96** %
